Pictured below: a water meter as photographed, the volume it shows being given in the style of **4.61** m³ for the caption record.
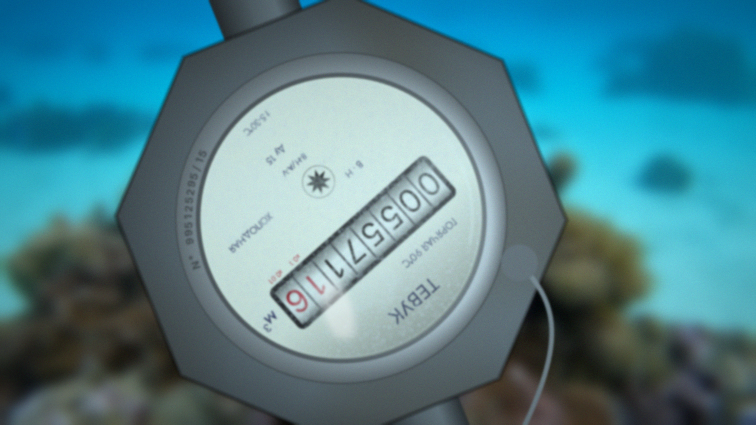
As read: **5571.16** m³
